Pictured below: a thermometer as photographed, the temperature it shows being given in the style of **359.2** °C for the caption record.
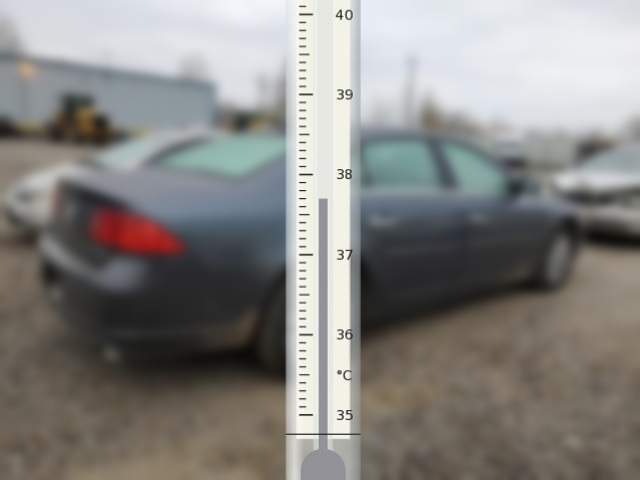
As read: **37.7** °C
